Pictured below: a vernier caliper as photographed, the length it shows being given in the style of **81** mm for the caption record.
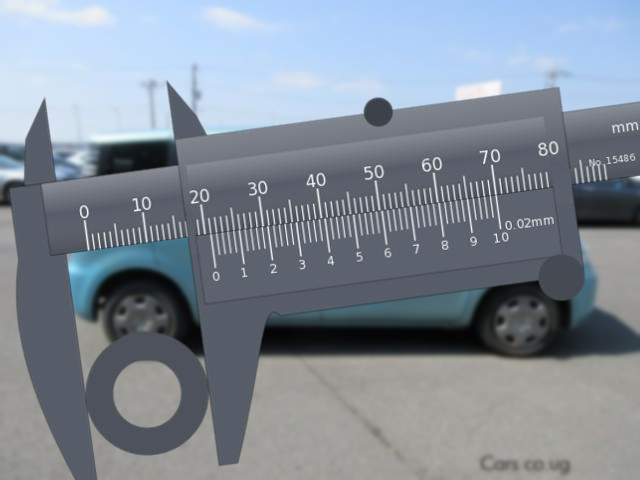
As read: **21.0** mm
